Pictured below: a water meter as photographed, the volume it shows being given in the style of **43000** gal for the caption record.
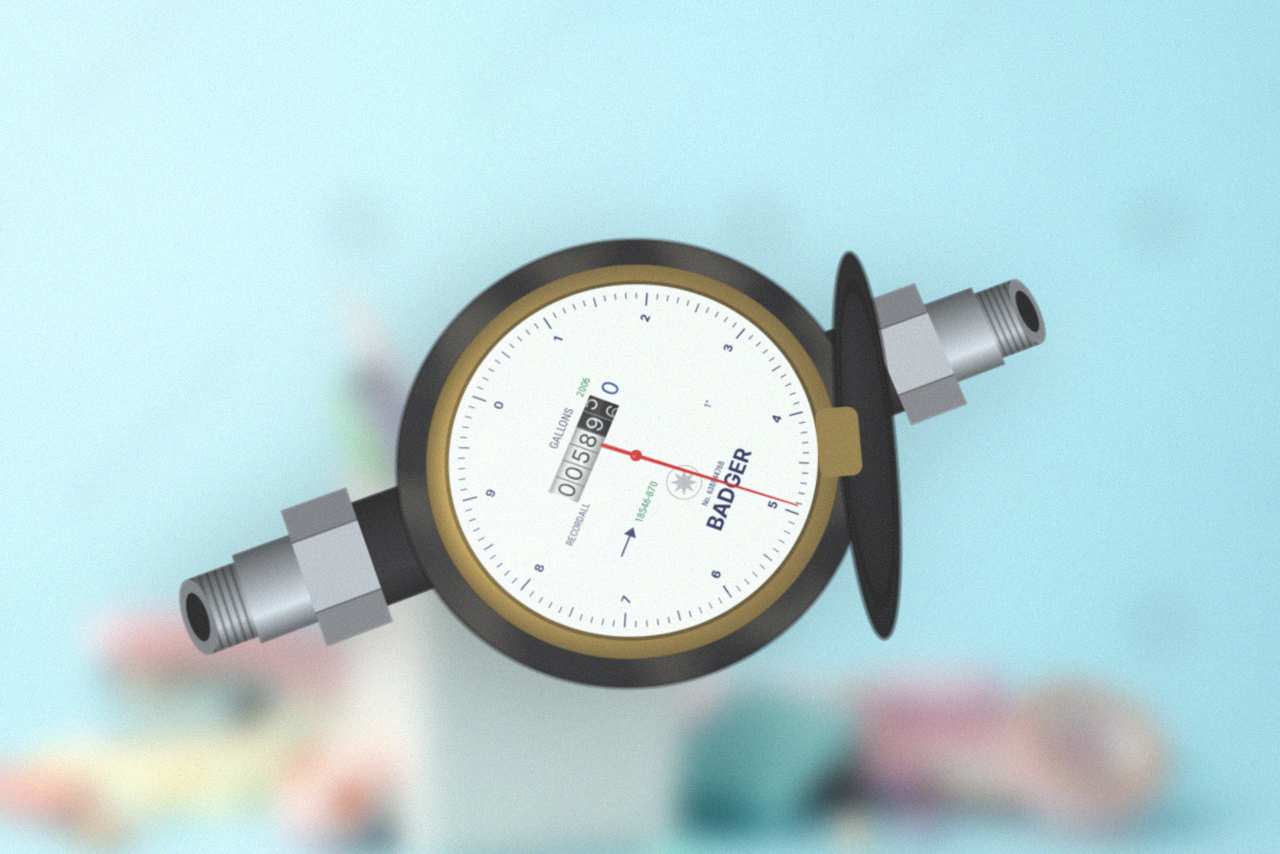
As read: **58954.9** gal
